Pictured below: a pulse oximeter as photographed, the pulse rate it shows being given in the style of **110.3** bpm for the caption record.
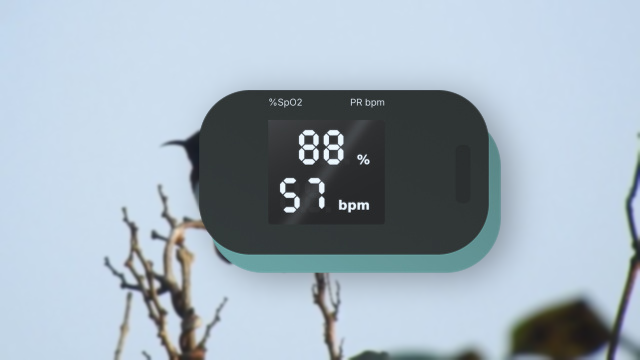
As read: **57** bpm
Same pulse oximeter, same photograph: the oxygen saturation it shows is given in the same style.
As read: **88** %
